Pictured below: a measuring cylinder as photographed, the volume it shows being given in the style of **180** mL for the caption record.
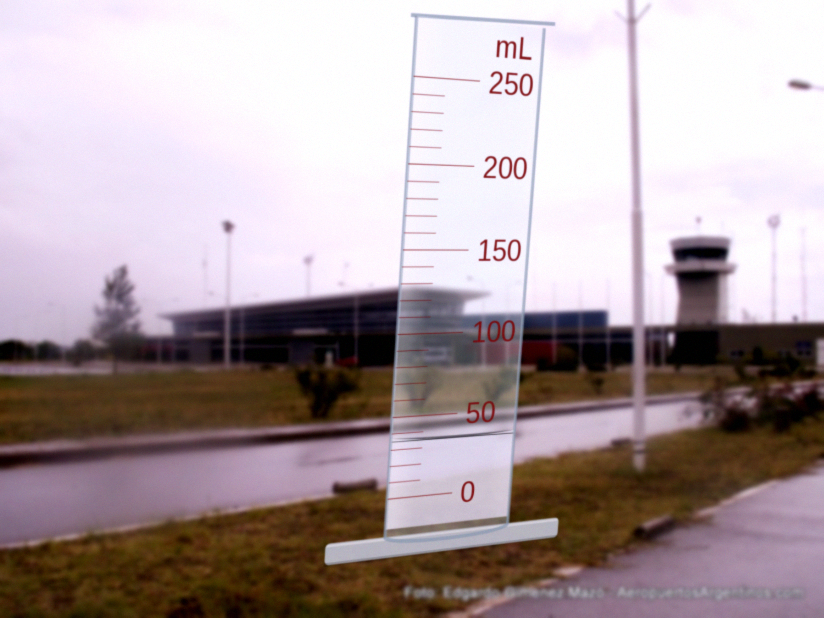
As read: **35** mL
